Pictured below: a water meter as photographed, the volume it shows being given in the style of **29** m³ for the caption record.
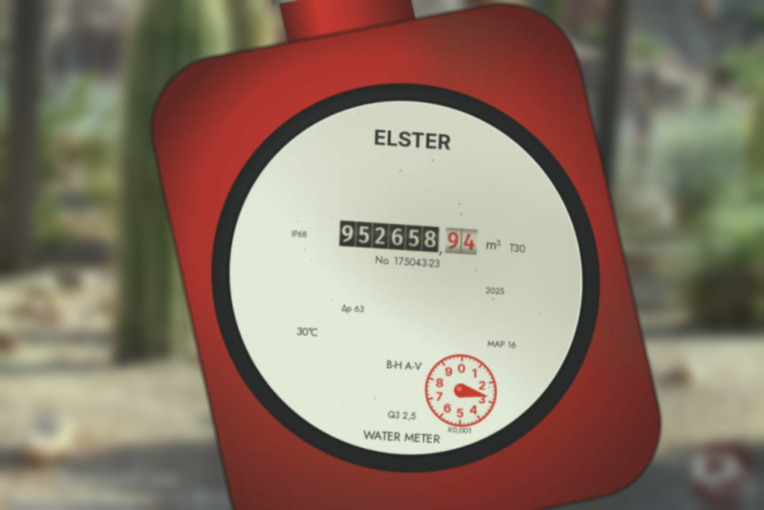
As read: **952658.942** m³
